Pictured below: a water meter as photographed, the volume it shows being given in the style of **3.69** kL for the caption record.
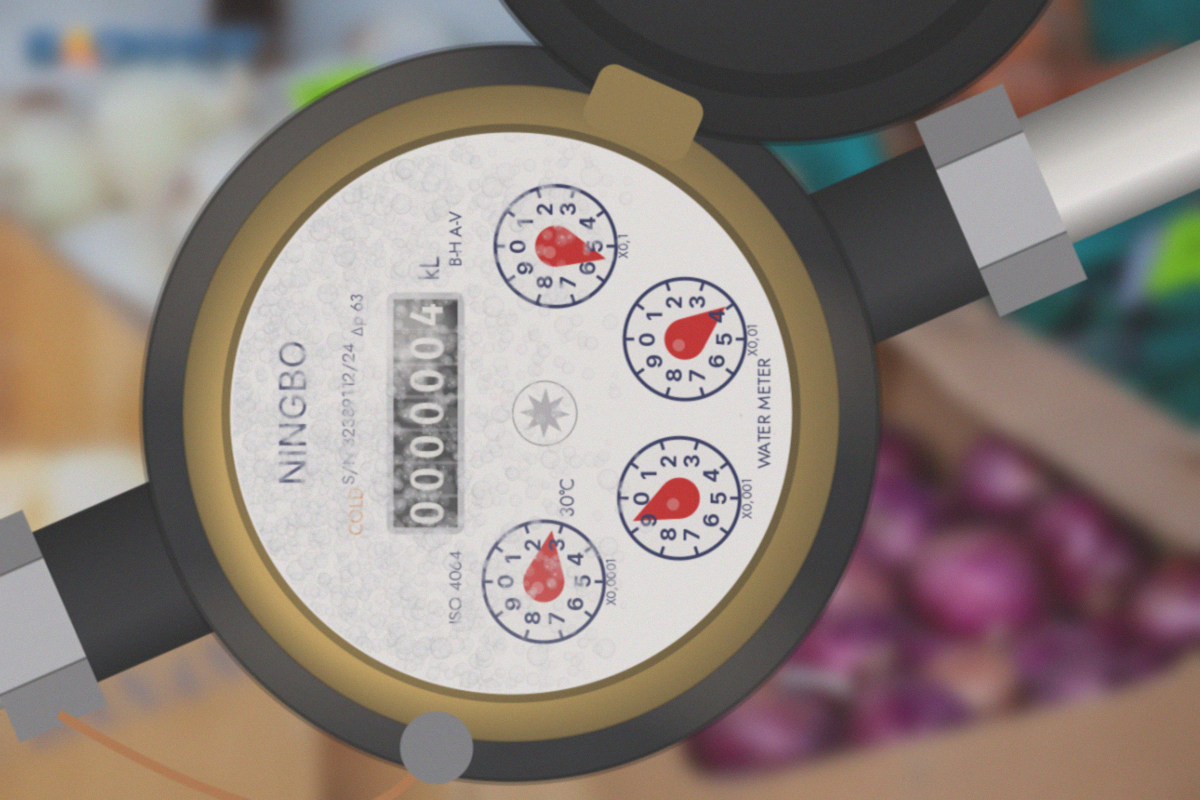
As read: **4.5392** kL
